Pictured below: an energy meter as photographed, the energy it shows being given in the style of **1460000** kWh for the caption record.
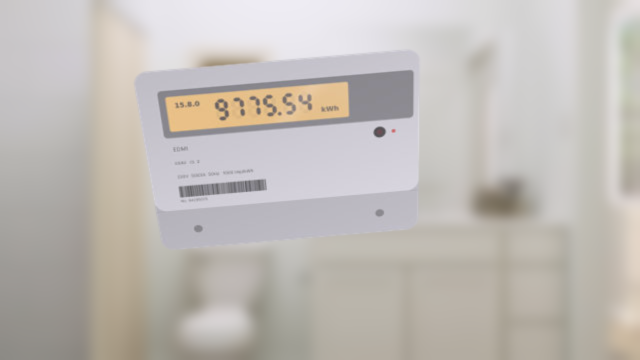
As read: **9775.54** kWh
